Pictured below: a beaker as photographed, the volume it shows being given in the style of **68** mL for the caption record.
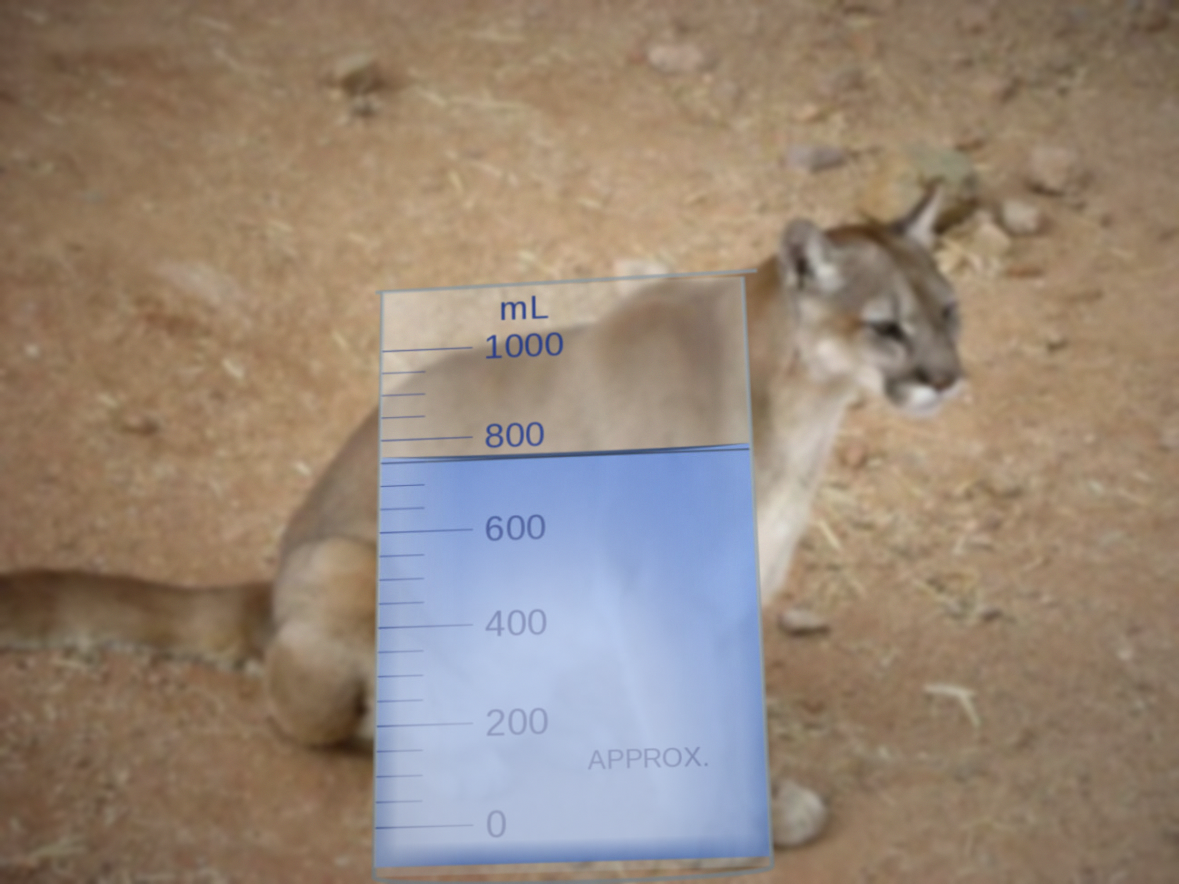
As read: **750** mL
